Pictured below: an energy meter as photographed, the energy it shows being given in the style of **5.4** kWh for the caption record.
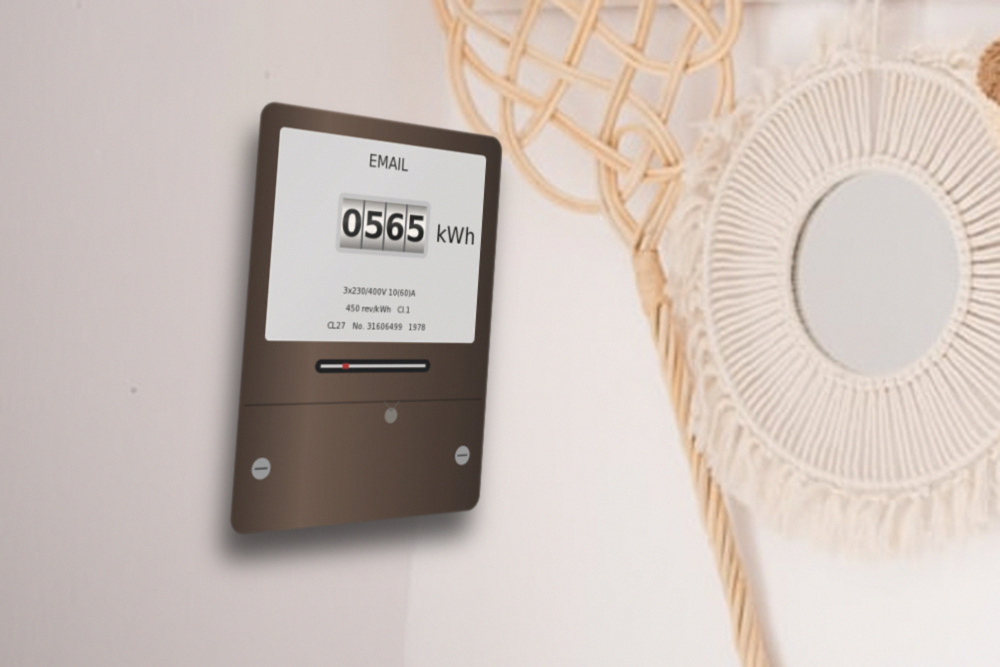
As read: **565** kWh
